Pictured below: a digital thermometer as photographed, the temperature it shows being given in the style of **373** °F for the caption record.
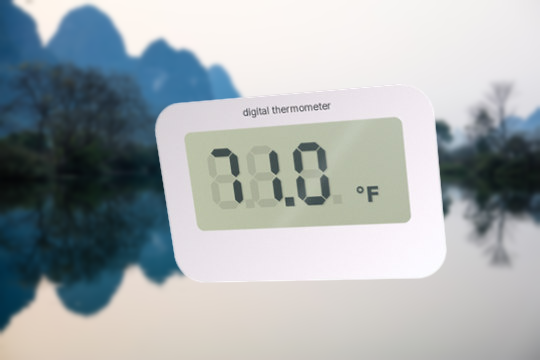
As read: **71.0** °F
